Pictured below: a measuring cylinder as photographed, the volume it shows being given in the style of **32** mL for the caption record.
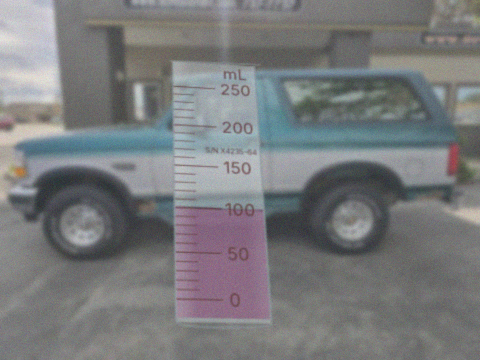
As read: **100** mL
